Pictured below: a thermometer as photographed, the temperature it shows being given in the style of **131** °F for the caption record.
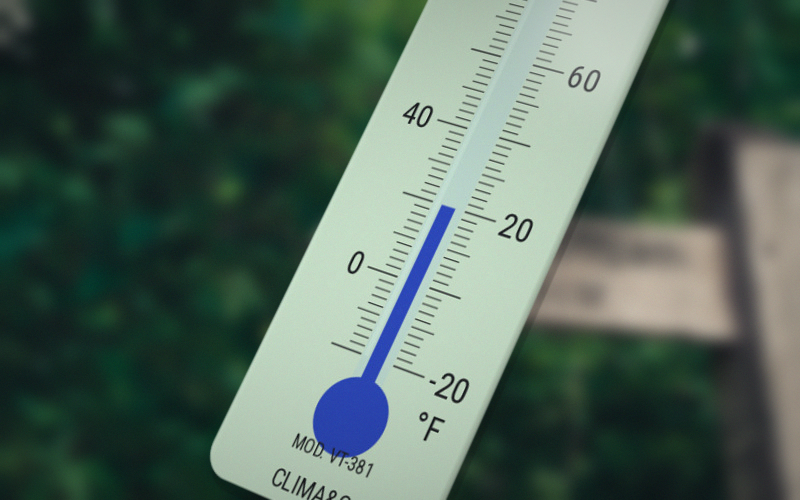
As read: **20** °F
